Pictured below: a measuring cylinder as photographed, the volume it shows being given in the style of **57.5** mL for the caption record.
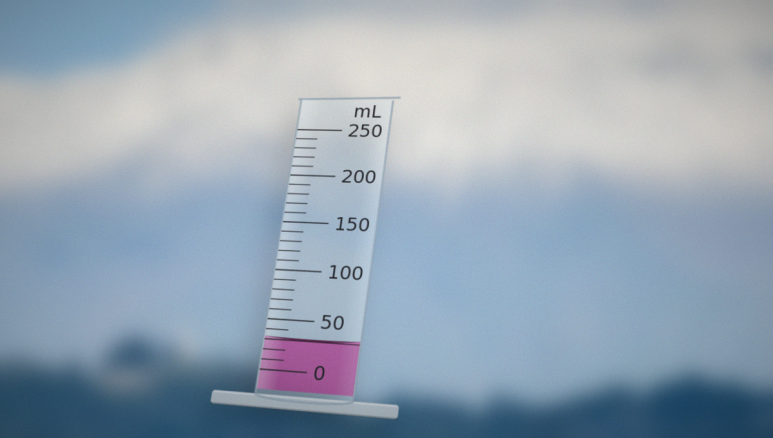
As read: **30** mL
